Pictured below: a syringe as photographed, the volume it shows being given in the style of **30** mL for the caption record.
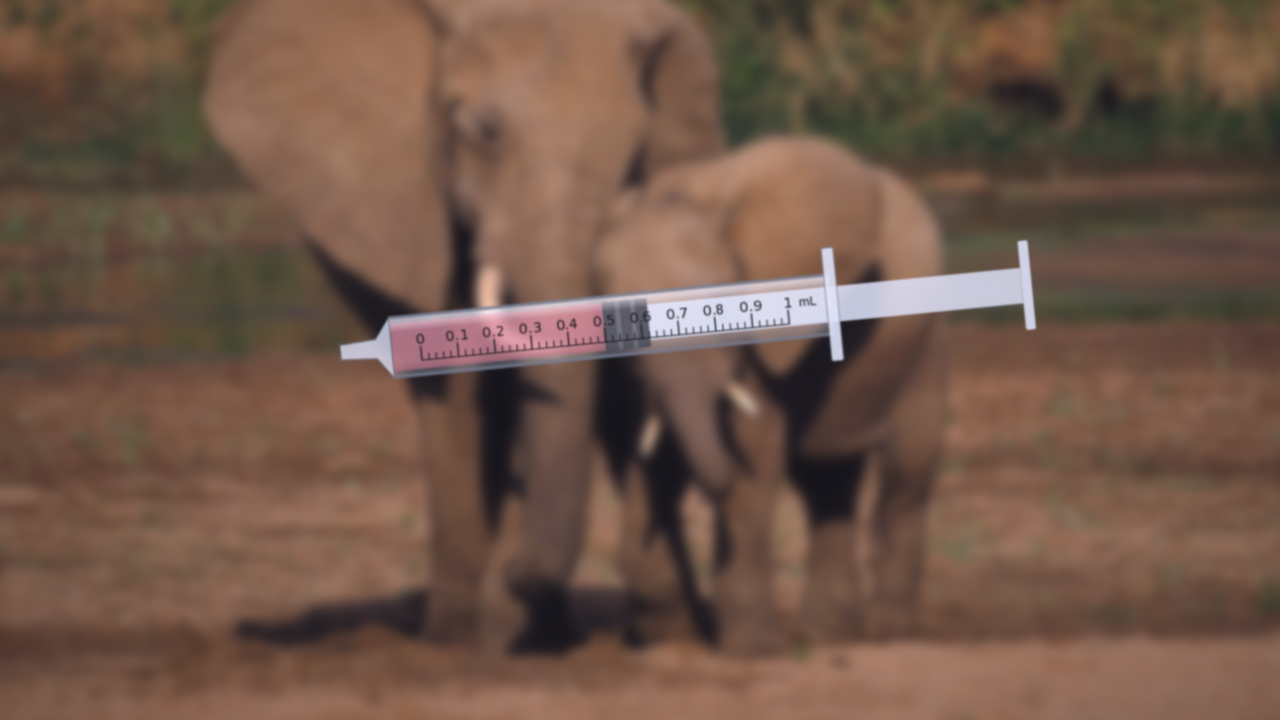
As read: **0.5** mL
